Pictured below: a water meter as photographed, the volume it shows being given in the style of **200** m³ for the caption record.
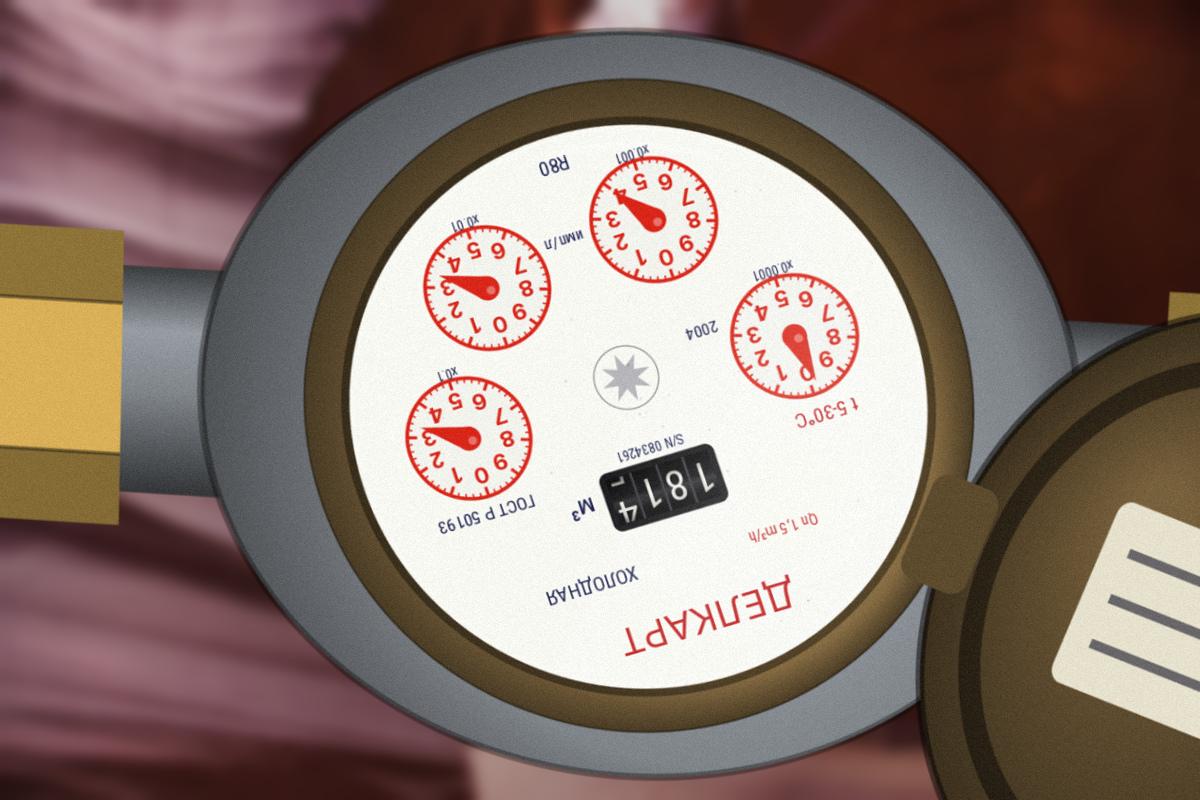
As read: **1814.3339** m³
